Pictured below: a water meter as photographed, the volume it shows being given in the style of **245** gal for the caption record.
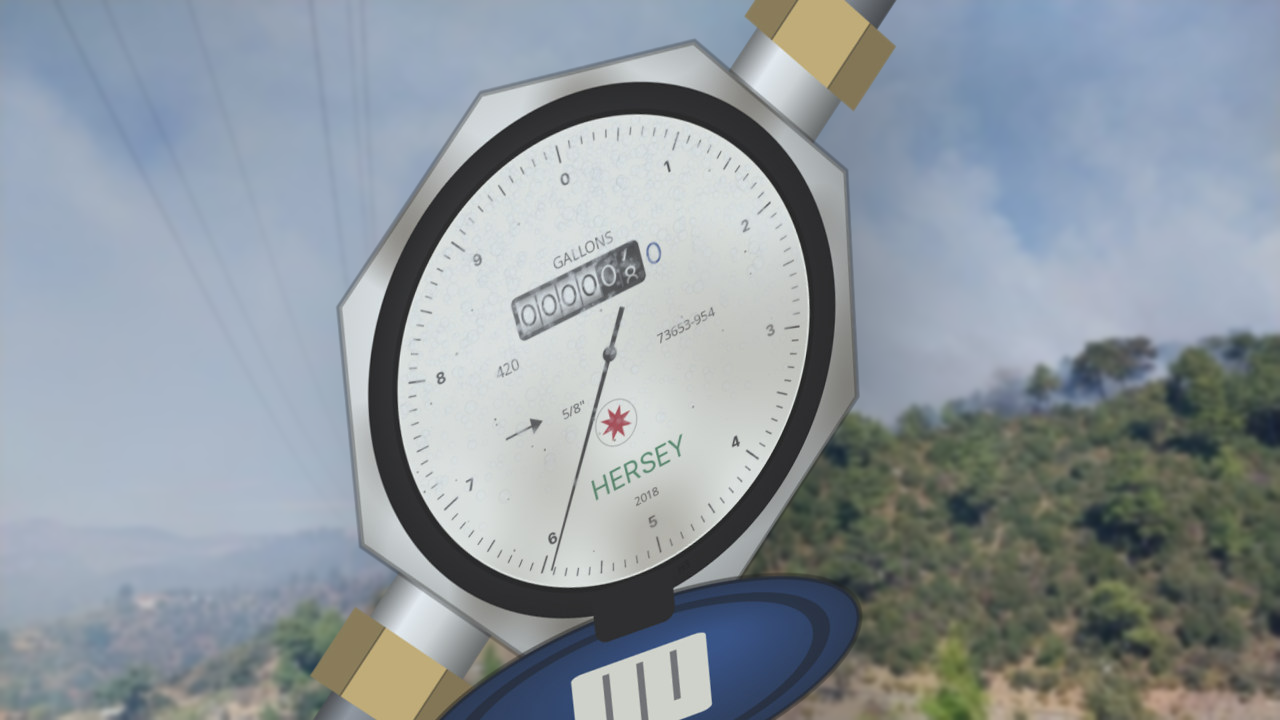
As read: **75.9** gal
